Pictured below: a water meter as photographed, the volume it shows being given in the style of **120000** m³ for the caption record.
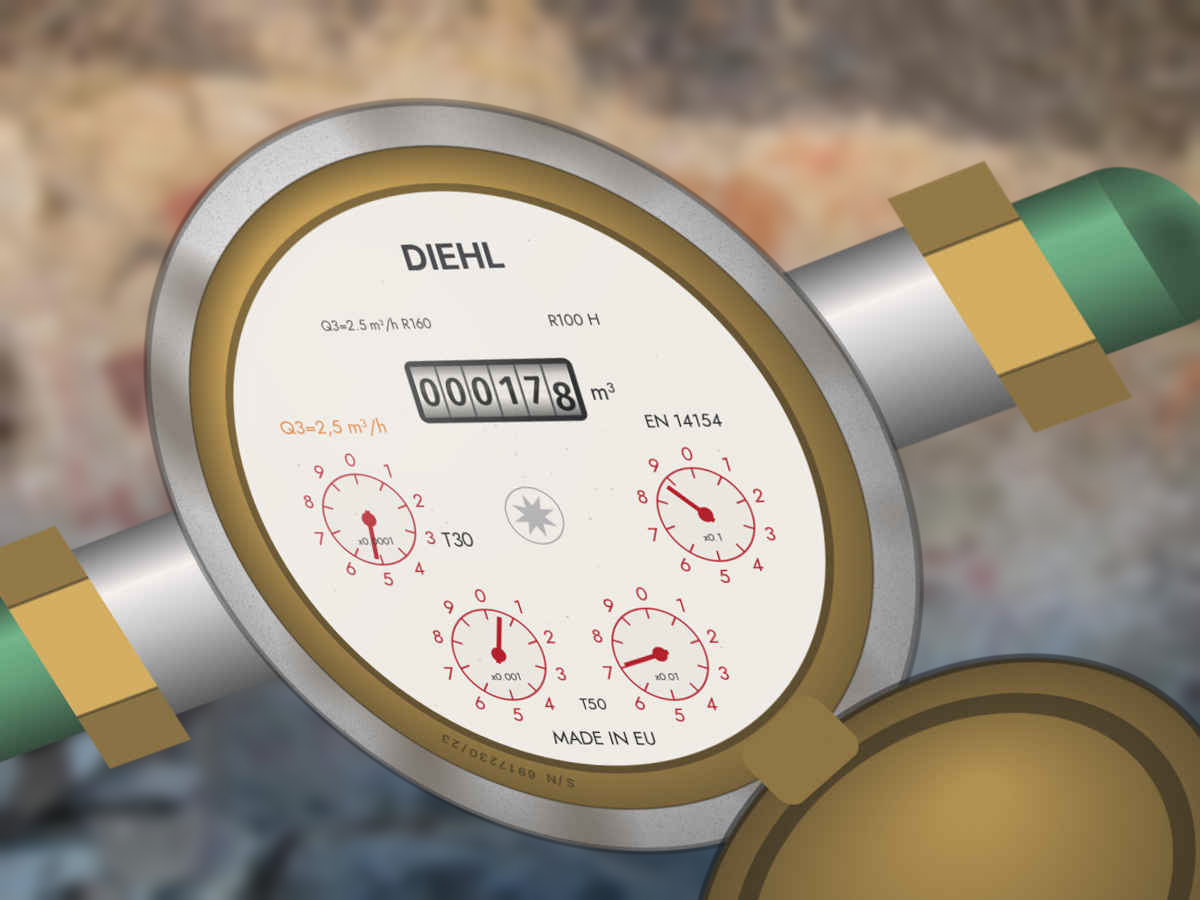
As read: **177.8705** m³
